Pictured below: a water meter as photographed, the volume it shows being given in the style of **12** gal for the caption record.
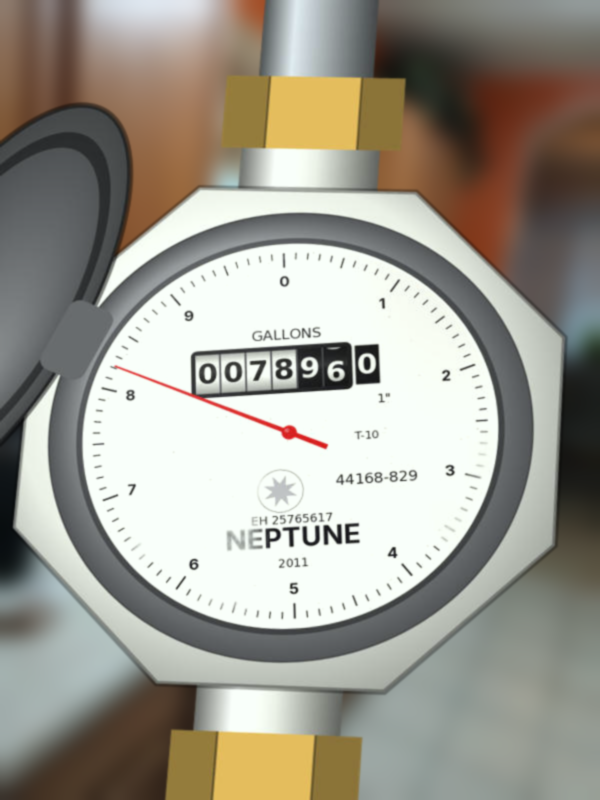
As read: **78958.2** gal
